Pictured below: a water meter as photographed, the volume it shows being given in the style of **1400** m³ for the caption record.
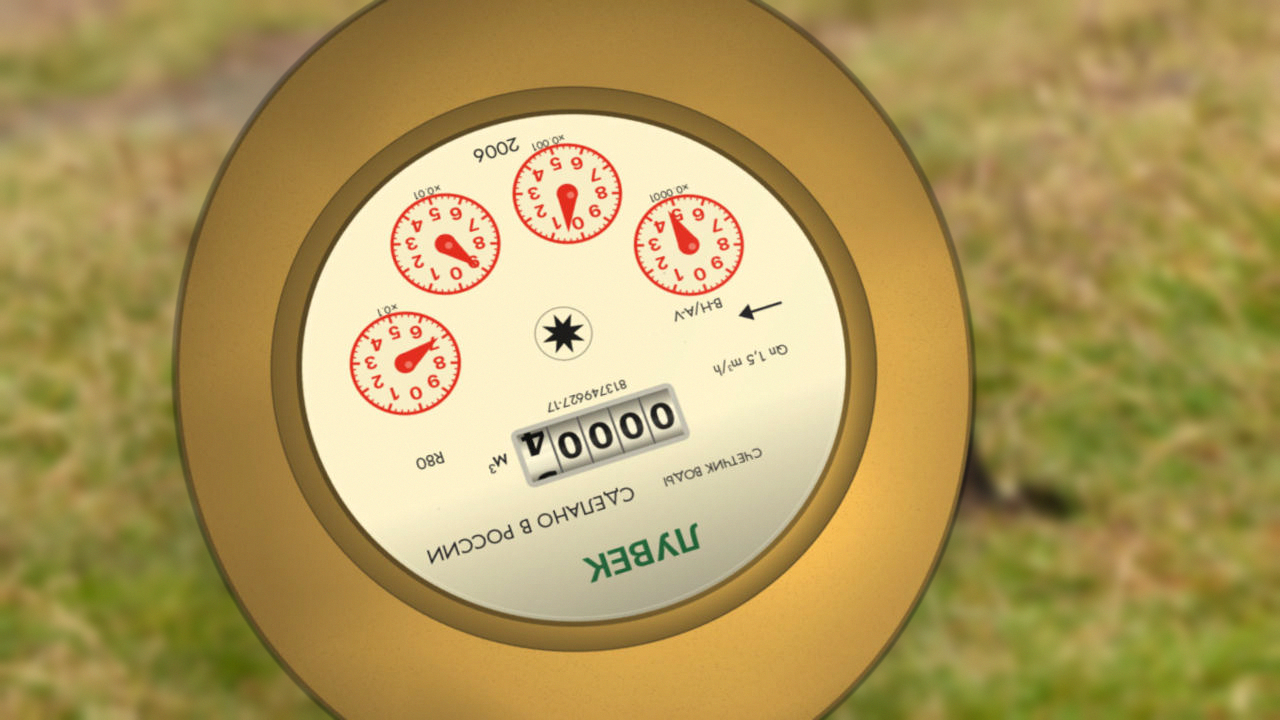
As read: **3.6904** m³
